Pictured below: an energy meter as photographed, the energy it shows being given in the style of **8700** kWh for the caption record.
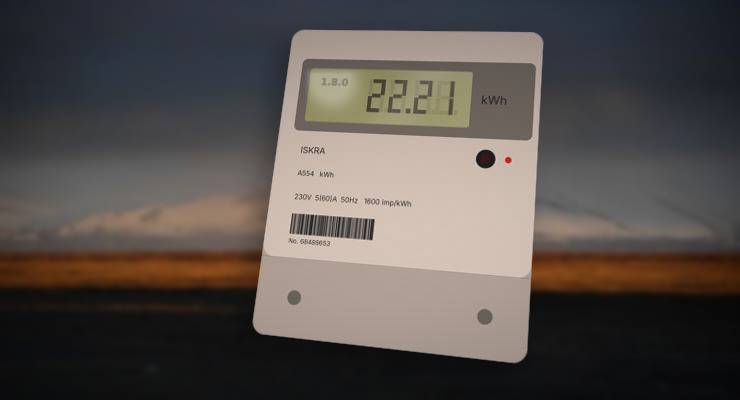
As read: **22.21** kWh
